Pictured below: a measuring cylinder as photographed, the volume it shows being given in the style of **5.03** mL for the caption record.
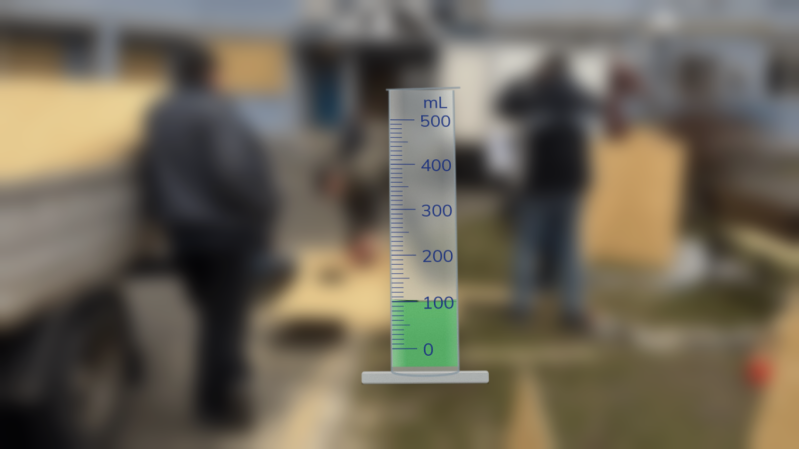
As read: **100** mL
